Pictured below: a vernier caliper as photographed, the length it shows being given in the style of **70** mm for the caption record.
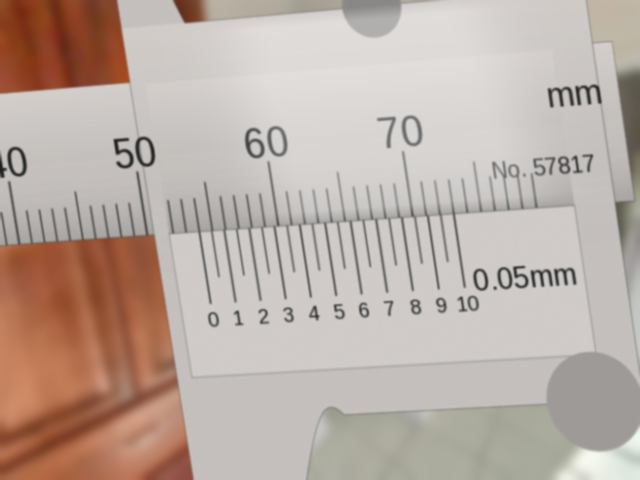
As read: **54.0** mm
